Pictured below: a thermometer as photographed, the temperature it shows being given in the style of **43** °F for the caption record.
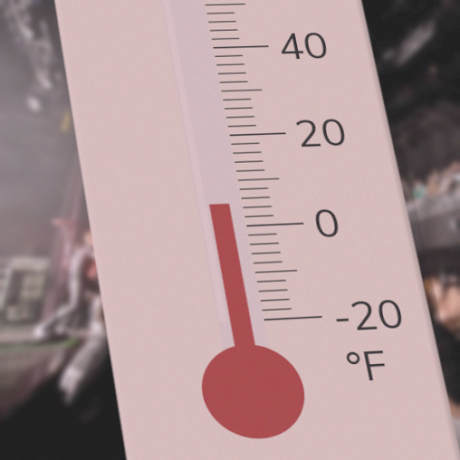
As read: **5** °F
